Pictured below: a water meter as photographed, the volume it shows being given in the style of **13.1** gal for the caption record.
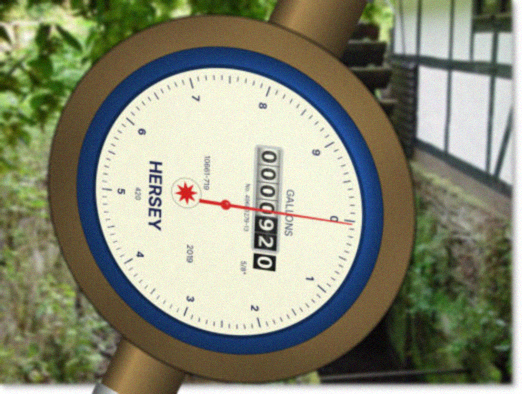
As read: **920.0** gal
